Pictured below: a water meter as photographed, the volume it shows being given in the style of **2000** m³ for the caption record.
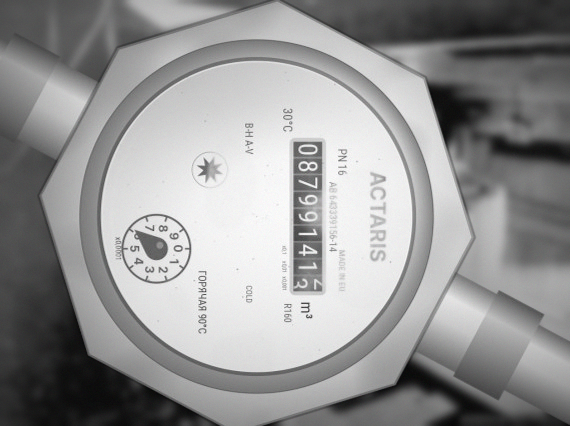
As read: **87991.4126** m³
